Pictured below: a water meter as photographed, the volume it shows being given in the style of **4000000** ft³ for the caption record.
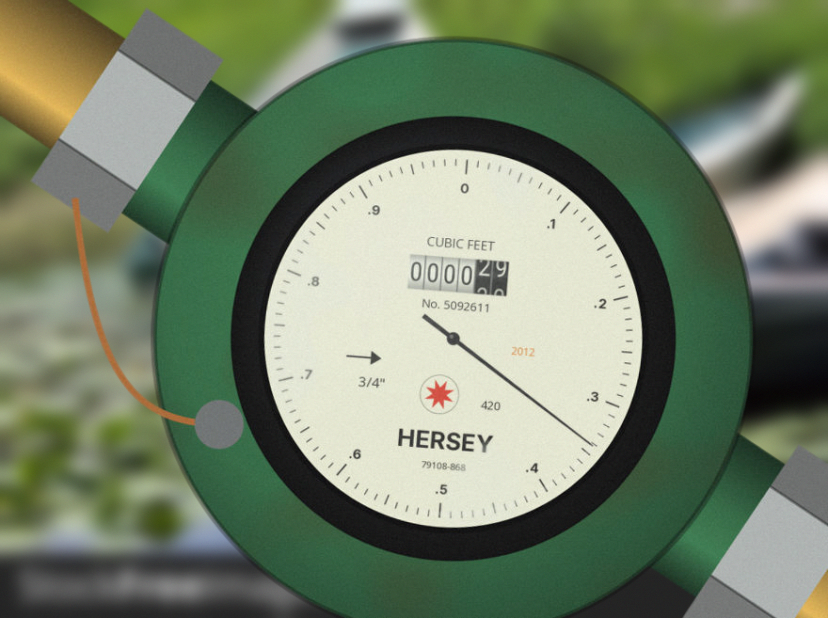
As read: **29.34** ft³
